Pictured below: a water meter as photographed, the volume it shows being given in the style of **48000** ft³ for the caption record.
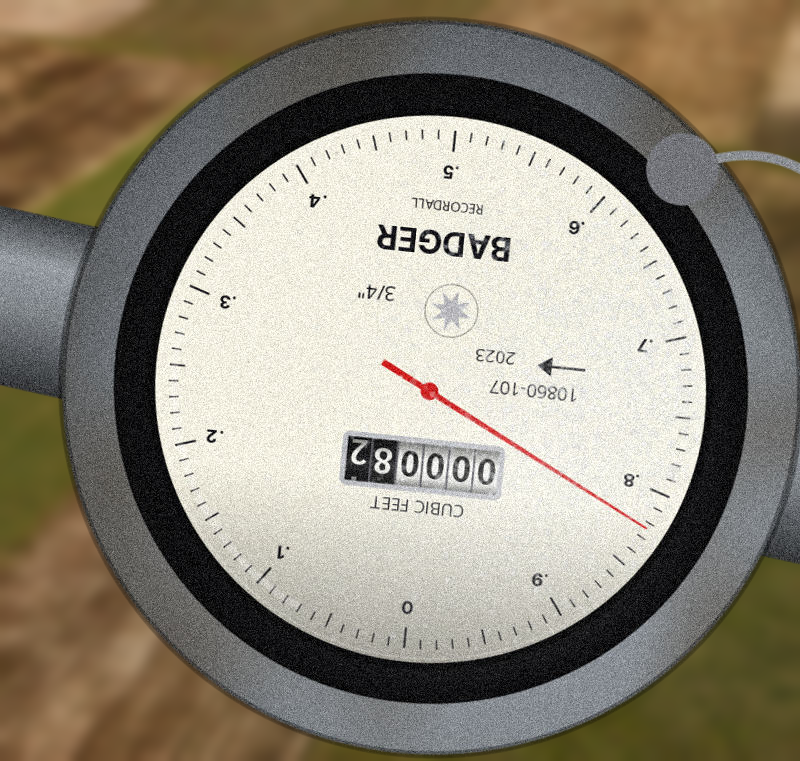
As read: **81.82** ft³
